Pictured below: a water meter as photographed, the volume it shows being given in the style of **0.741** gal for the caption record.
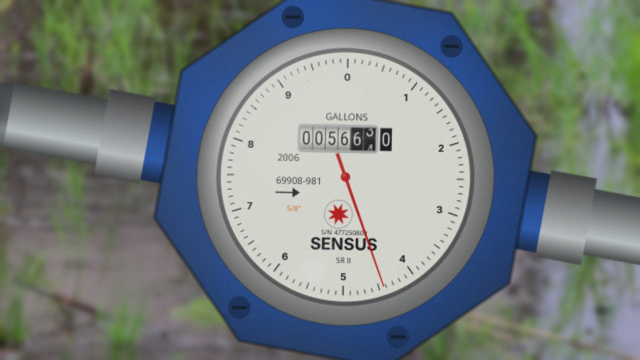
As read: **56634.4** gal
